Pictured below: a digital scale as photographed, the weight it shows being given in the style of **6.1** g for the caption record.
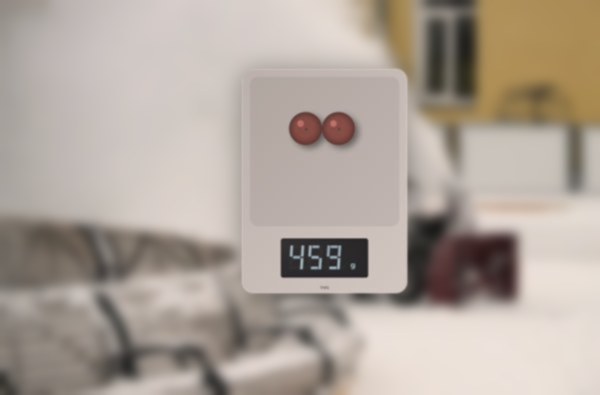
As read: **459** g
